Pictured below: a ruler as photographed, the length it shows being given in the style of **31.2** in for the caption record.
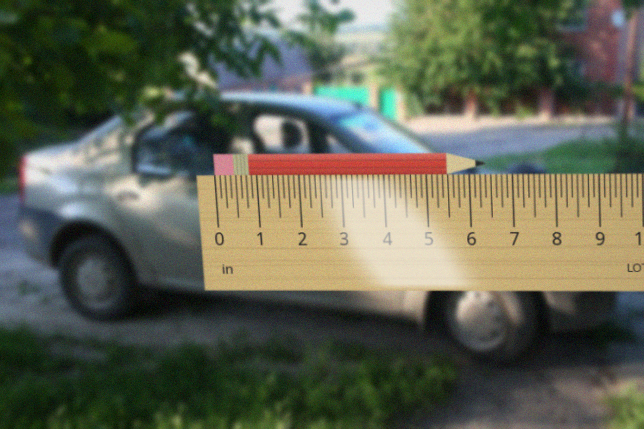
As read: **6.375** in
